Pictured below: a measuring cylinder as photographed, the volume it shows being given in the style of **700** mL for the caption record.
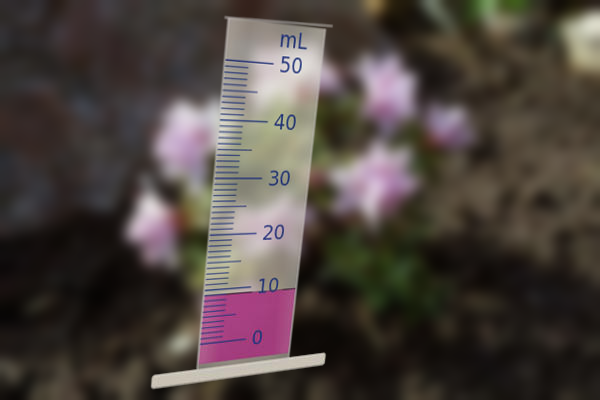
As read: **9** mL
